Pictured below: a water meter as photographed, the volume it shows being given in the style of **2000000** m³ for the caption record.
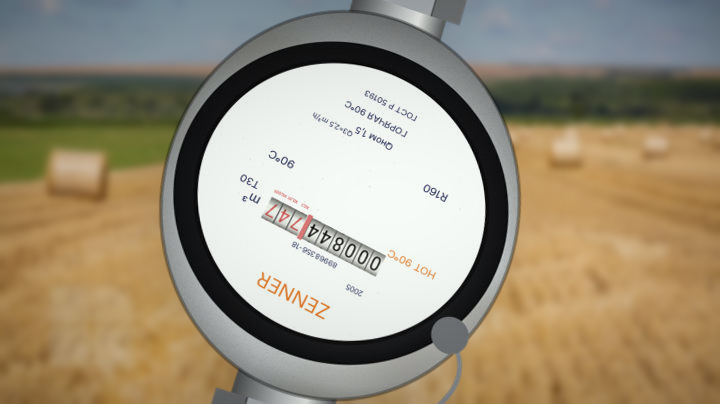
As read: **844.747** m³
